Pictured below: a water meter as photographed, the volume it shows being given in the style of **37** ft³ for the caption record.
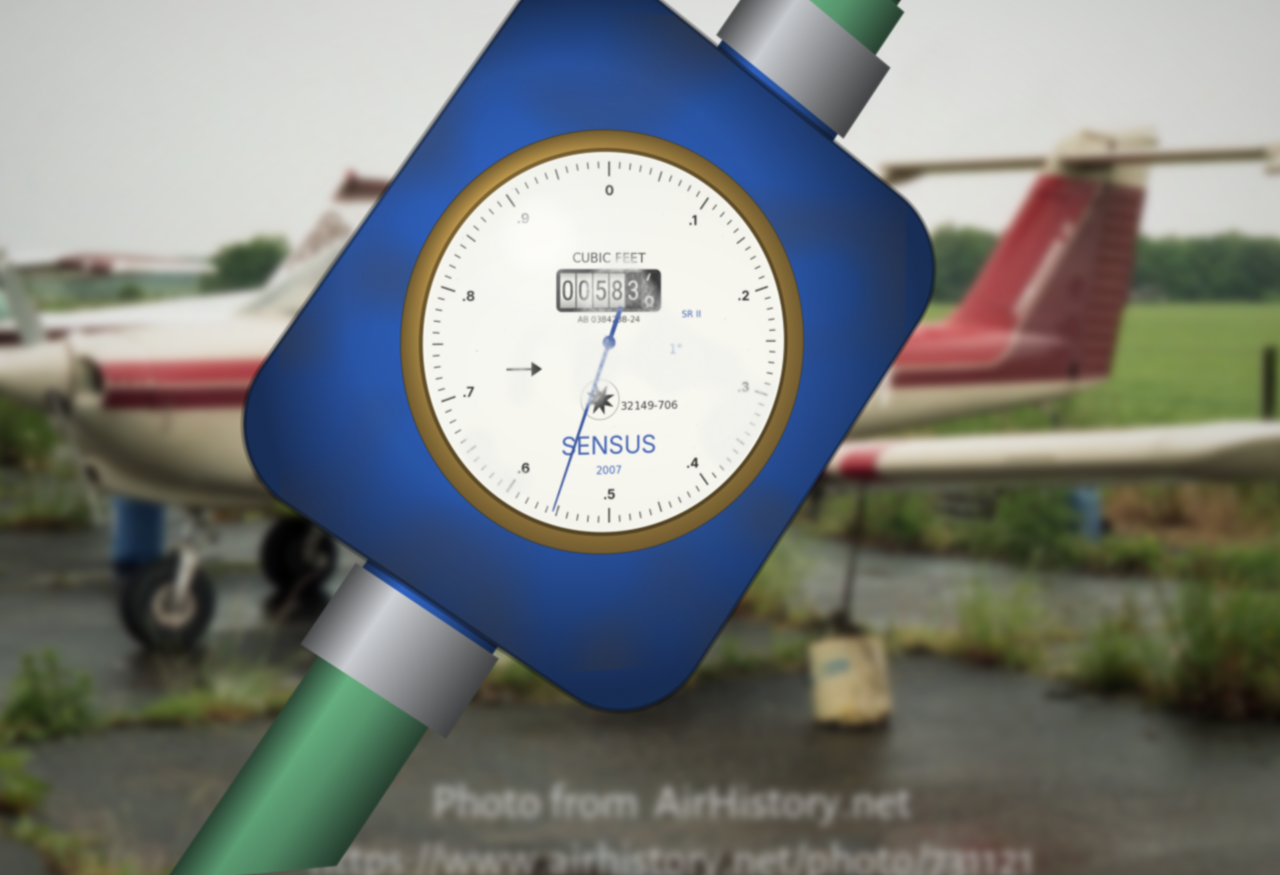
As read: **5837.55** ft³
